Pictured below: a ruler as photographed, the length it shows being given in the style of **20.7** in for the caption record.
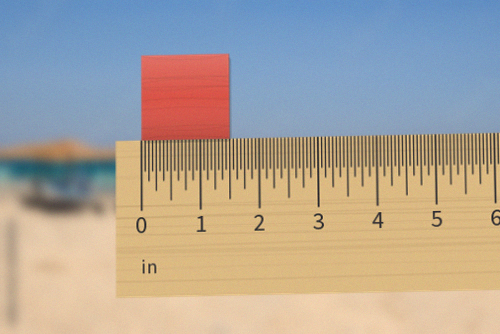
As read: **1.5** in
